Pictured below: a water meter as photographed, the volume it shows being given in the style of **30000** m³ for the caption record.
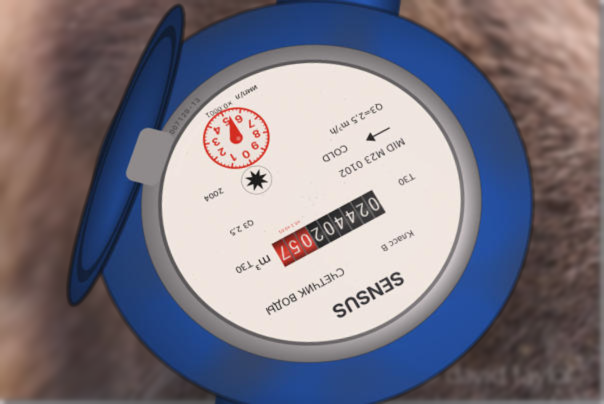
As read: **24402.0575** m³
